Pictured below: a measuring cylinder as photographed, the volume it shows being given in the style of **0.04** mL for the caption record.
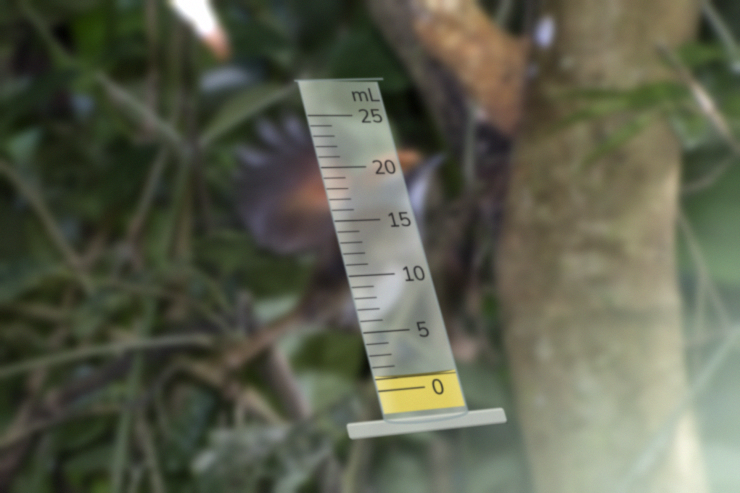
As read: **1** mL
